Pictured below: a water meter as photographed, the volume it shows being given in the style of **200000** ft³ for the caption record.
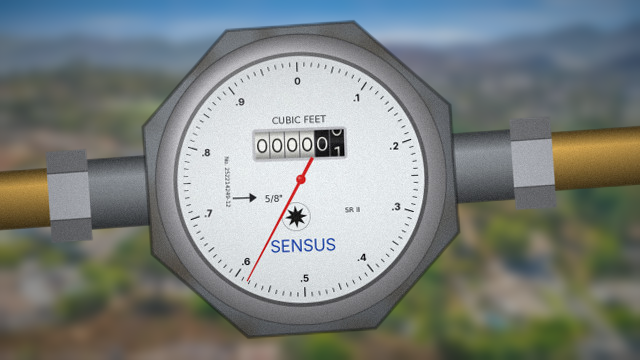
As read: **0.58** ft³
